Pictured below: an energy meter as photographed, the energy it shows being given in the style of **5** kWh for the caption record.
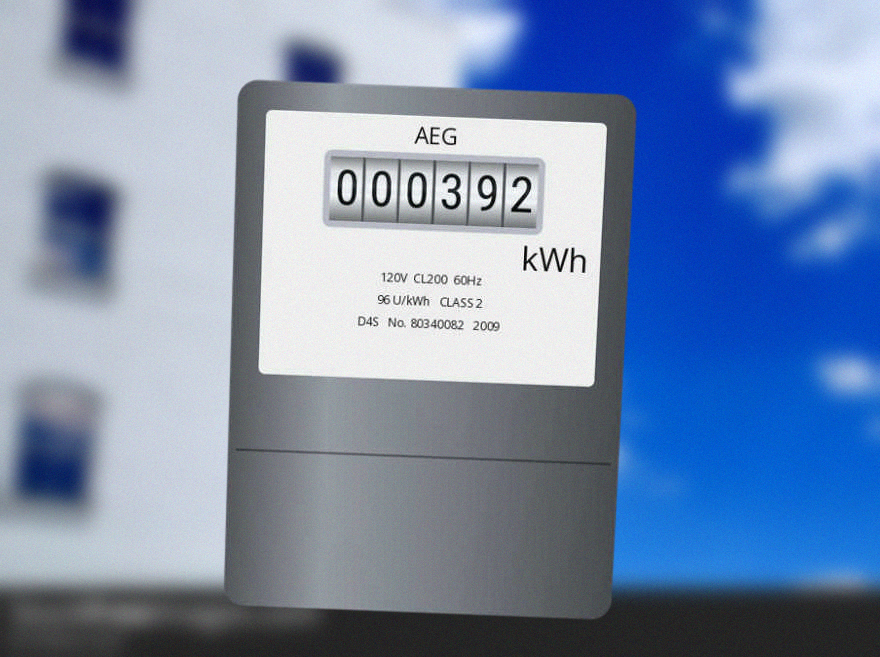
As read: **392** kWh
